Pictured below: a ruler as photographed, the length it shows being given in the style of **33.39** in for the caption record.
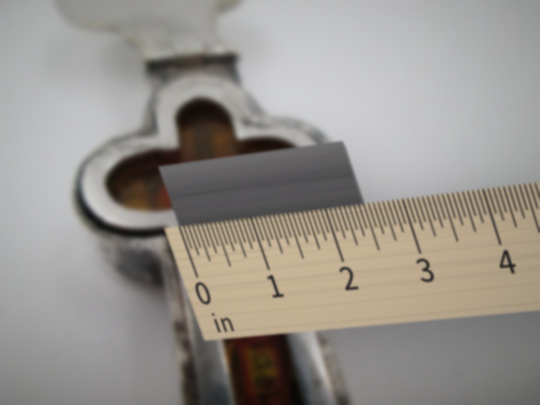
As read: **2.5** in
